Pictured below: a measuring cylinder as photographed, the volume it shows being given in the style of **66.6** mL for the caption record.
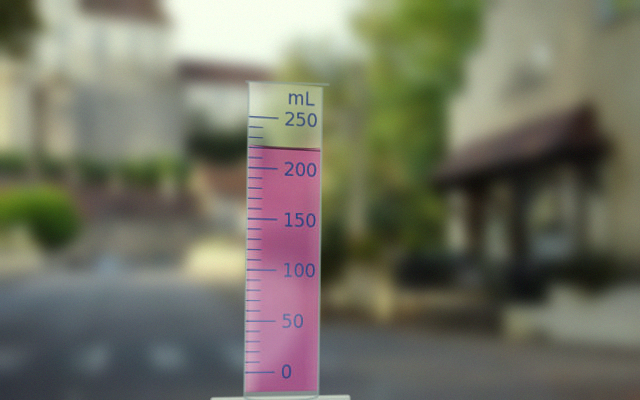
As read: **220** mL
